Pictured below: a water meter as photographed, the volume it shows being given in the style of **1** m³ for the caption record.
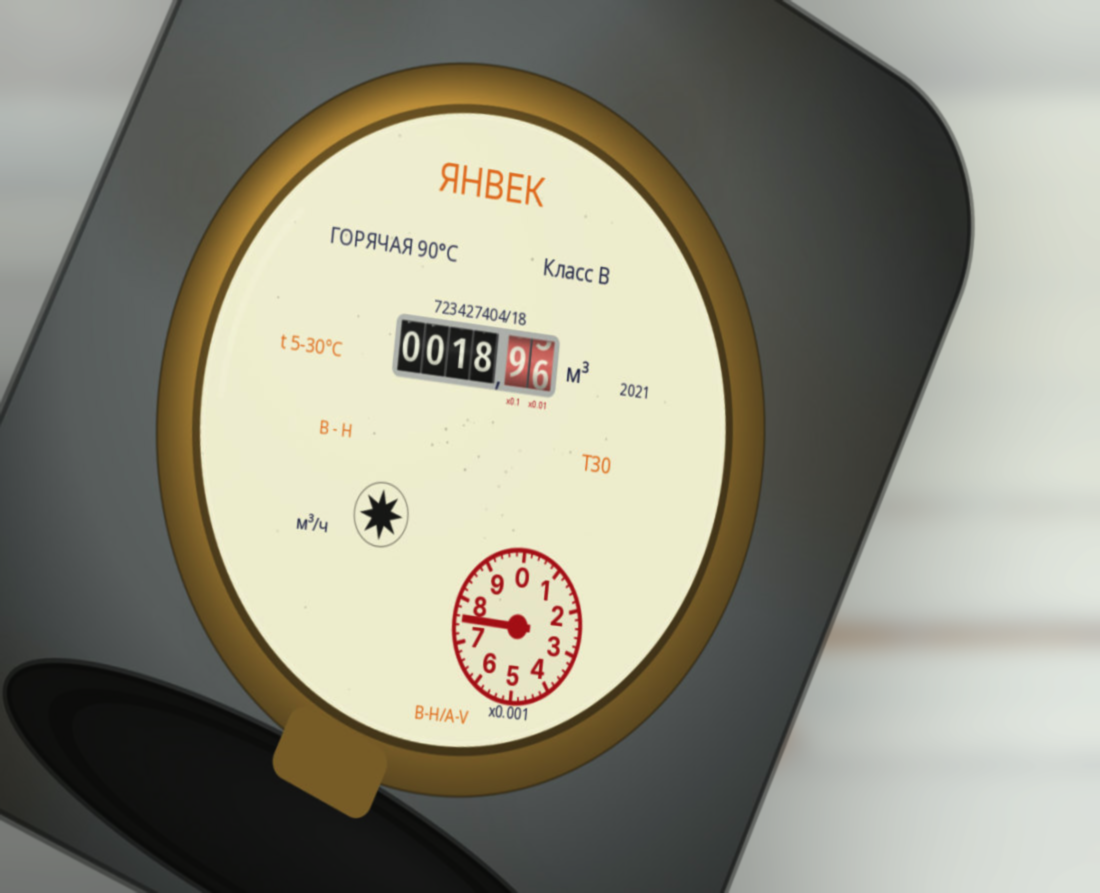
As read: **18.957** m³
